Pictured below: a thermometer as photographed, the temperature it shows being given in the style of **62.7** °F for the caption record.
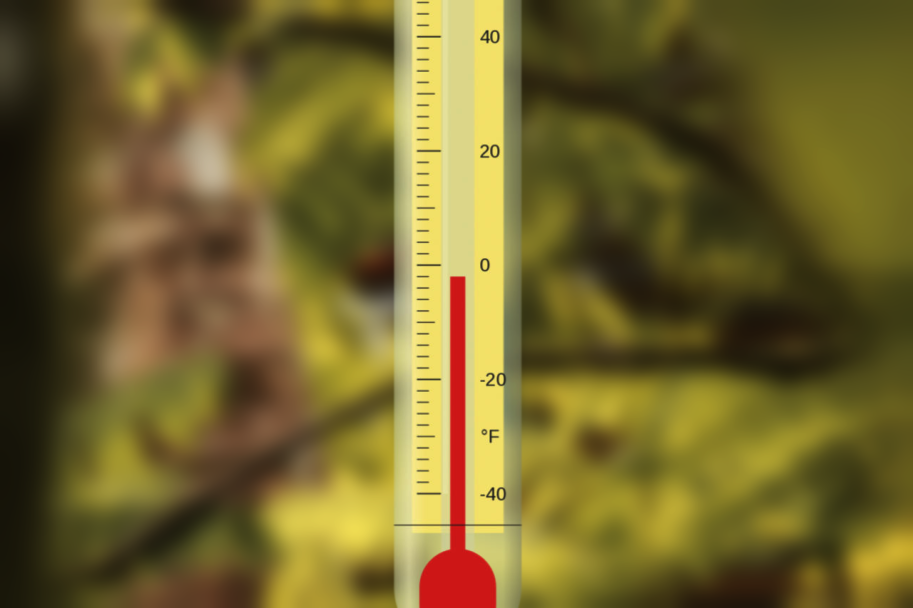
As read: **-2** °F
